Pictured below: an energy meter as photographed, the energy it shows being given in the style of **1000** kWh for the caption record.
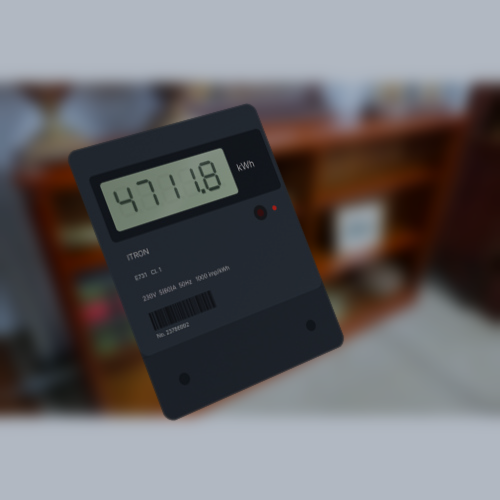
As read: **4711.8** kWh
